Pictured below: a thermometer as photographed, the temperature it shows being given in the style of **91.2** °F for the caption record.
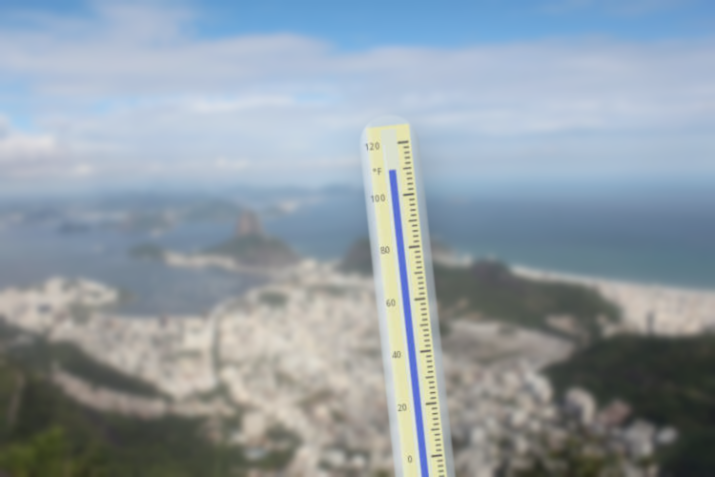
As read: **110** °F
